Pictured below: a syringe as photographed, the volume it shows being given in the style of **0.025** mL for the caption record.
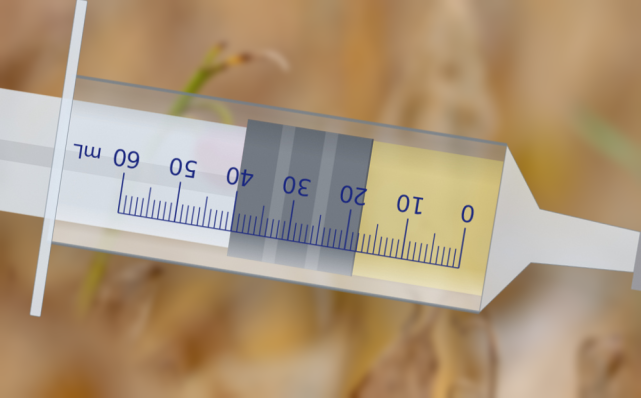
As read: **18** mL
